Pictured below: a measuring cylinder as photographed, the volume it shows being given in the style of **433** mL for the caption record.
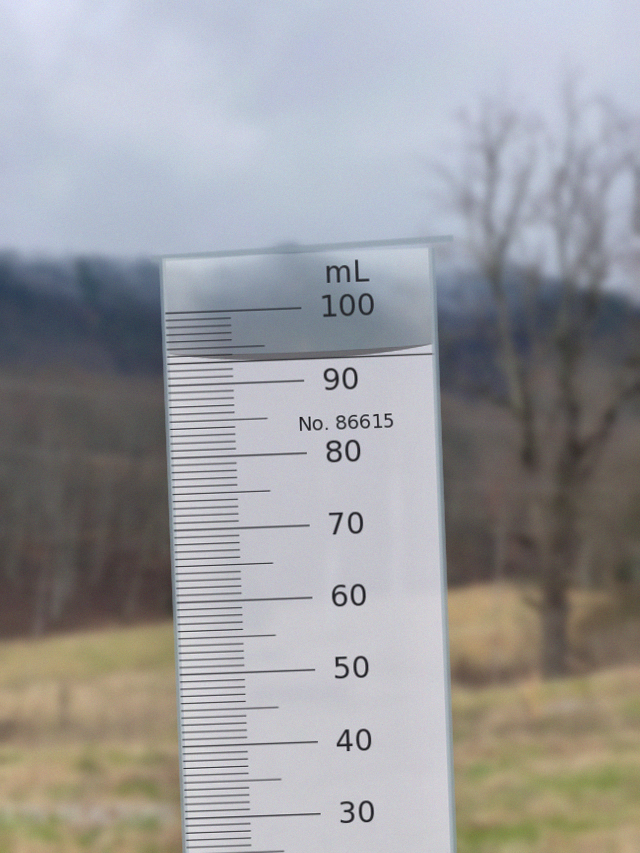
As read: **93** mL
